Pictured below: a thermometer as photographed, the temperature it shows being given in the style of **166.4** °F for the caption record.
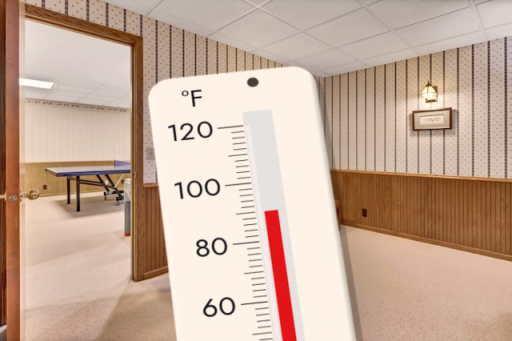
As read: **90** °F
